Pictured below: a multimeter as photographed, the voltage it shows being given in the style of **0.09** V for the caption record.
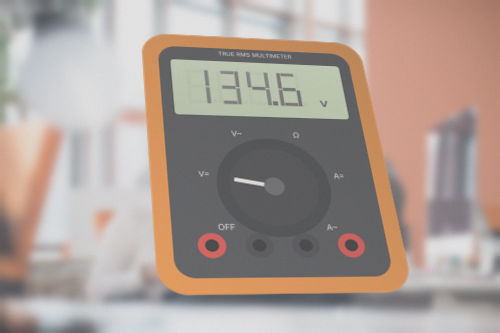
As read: **134.6** V
